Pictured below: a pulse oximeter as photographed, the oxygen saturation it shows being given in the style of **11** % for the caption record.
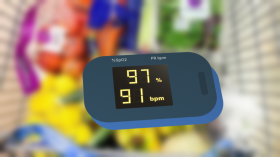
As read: **97** %
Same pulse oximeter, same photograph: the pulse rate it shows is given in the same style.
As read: **91** bpm
